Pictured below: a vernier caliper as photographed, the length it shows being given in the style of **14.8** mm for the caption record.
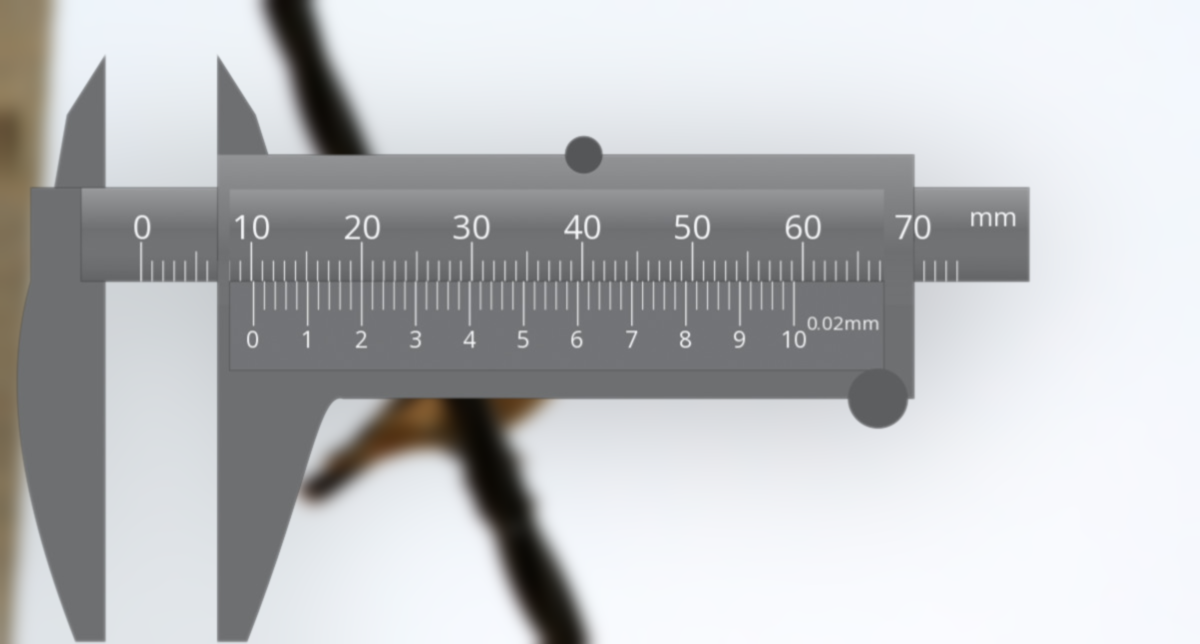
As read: **10.2** mm
